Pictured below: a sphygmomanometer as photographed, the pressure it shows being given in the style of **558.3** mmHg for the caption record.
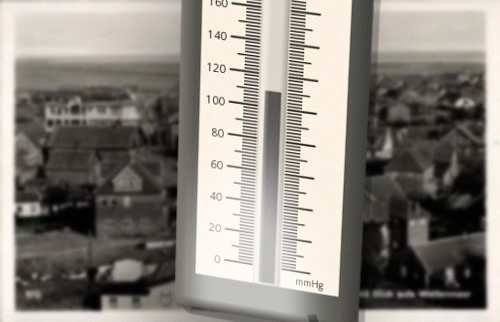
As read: **110** mmHg
